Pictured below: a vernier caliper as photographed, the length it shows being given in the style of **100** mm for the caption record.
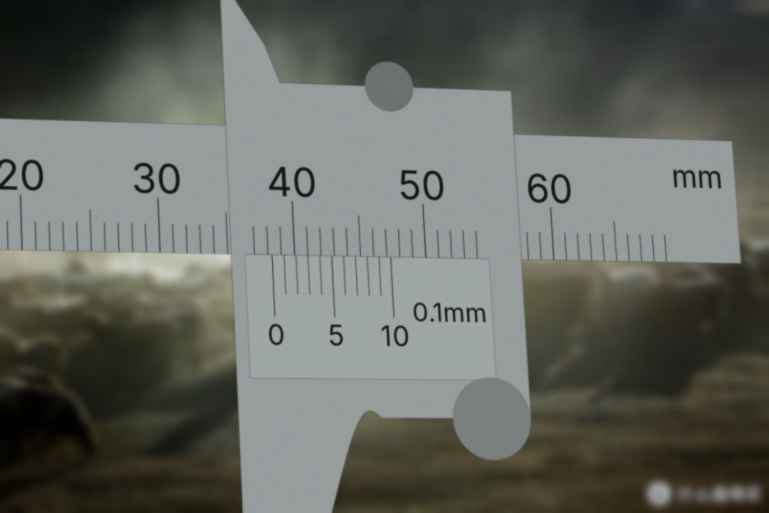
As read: **38.3** mm
